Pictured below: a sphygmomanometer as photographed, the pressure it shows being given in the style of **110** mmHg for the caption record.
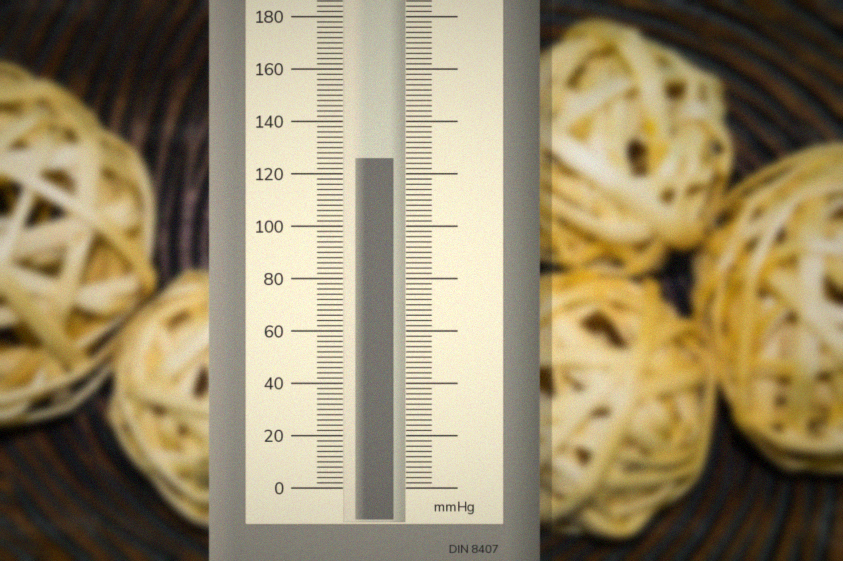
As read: **126** mmHg
